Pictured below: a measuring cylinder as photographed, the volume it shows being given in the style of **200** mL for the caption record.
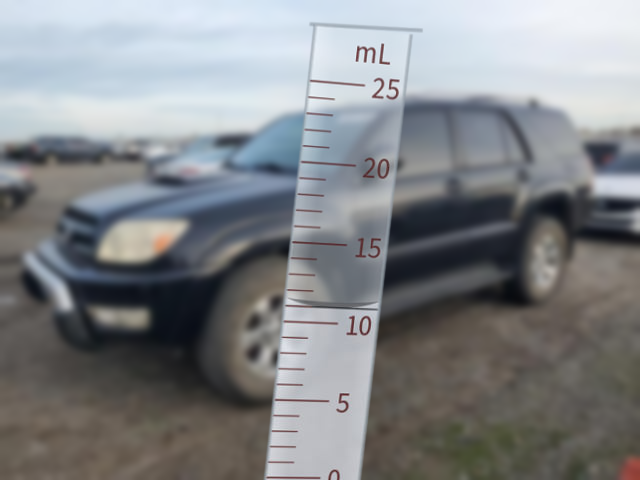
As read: **11** mL
